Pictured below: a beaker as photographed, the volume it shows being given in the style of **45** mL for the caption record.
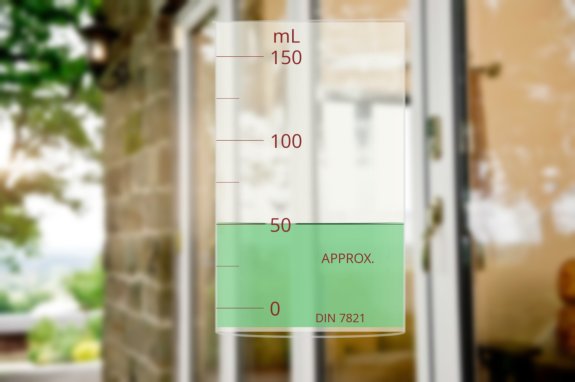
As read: **50** mL
